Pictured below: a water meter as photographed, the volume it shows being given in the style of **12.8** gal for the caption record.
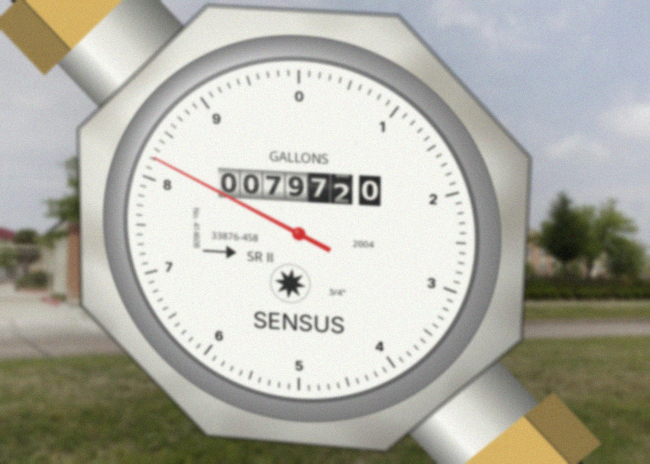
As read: **79718.2** gal
